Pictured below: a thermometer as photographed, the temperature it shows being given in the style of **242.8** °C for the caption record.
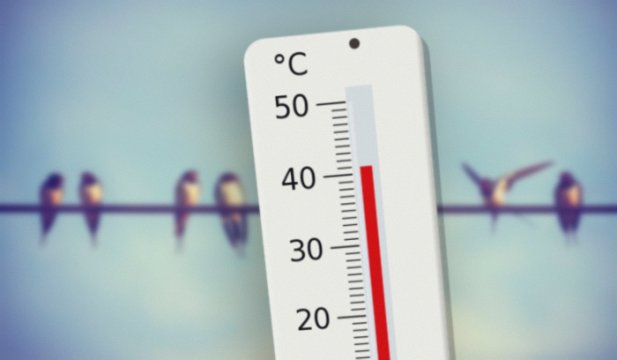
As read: **41** °C
